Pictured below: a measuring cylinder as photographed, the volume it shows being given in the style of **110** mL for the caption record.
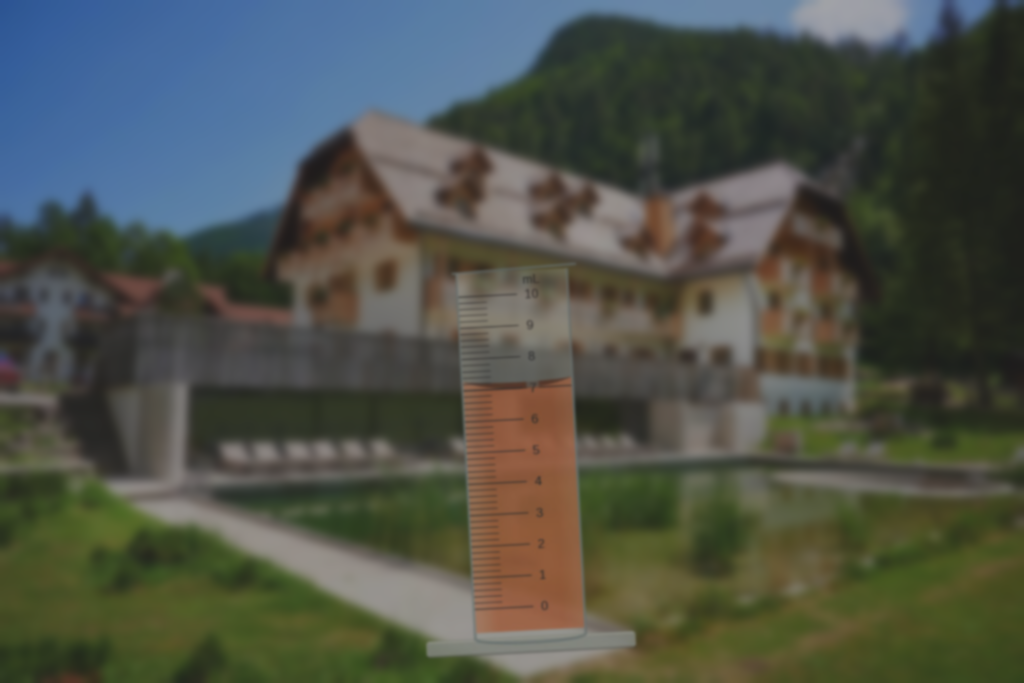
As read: **7** mL
